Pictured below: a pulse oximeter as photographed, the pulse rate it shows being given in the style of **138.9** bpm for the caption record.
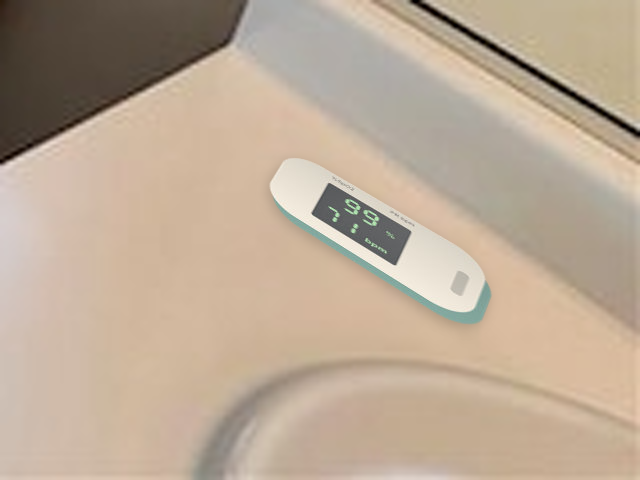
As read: **71** bpm
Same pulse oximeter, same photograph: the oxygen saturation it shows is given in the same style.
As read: **99** %
